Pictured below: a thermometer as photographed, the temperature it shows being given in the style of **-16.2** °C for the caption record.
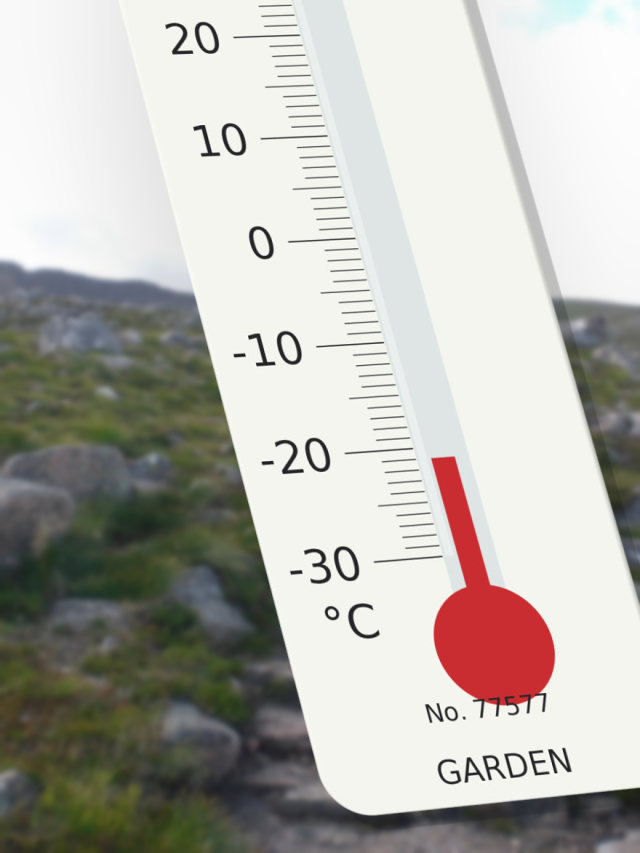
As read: **-21** °C
